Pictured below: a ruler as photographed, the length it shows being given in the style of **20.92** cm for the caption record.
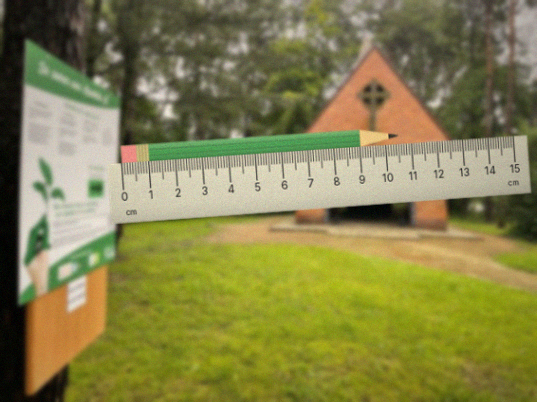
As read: **10.5** cm
